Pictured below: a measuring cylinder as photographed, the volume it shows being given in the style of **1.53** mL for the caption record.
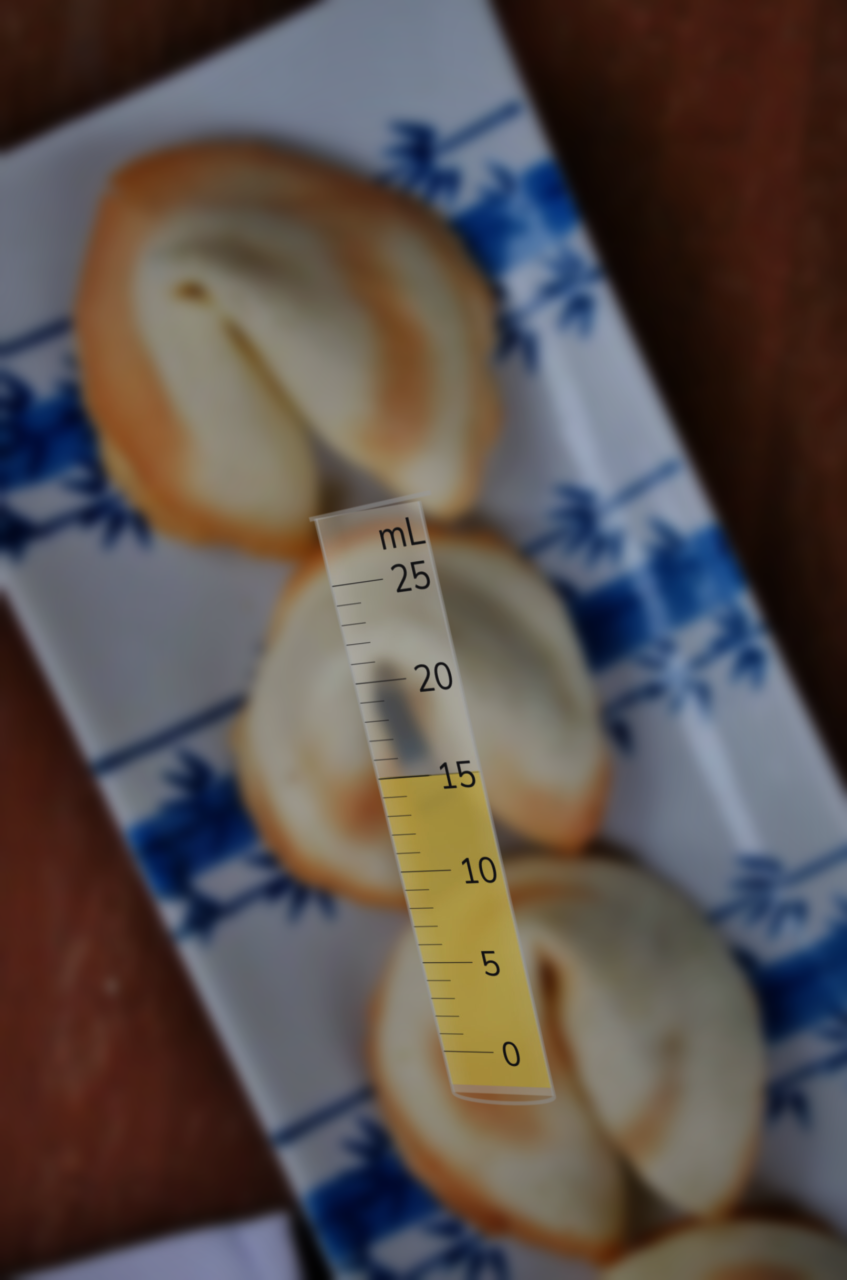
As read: **15** mL
